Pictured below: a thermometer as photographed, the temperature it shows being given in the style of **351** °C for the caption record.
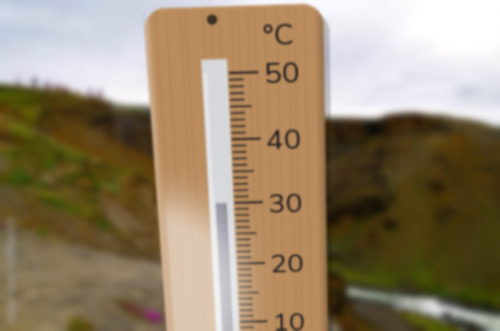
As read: **30** °C
